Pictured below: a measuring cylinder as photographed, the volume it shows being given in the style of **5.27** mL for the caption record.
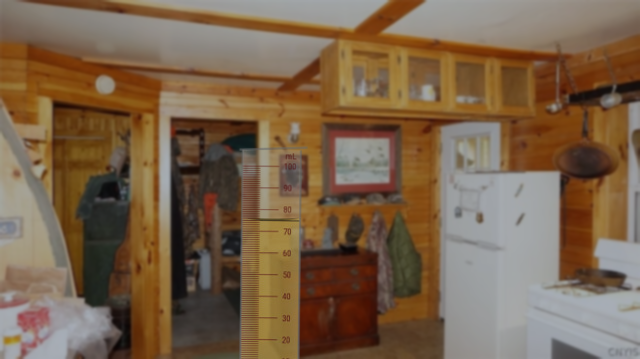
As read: **75** mL
